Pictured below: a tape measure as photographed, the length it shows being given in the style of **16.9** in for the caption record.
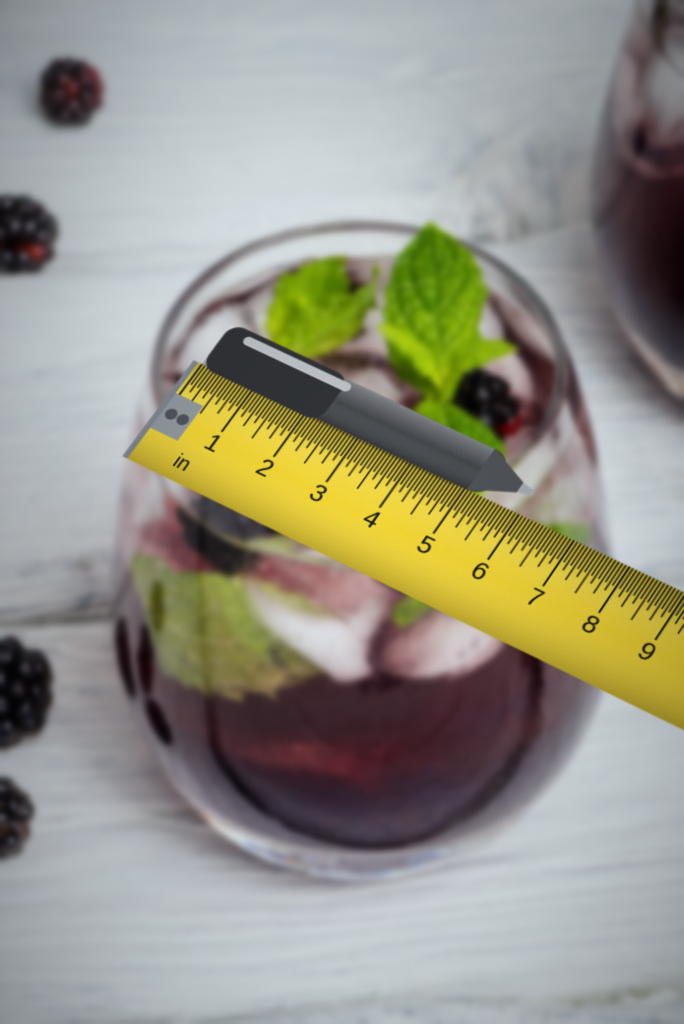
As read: **6** in
